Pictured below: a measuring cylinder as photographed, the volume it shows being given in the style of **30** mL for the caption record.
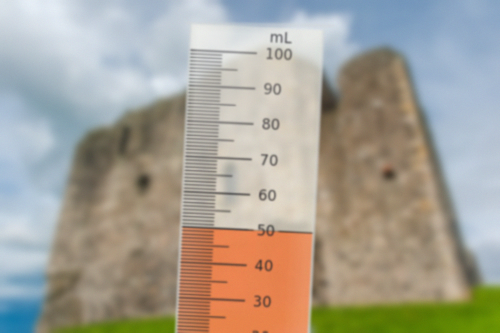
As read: **50** mL
